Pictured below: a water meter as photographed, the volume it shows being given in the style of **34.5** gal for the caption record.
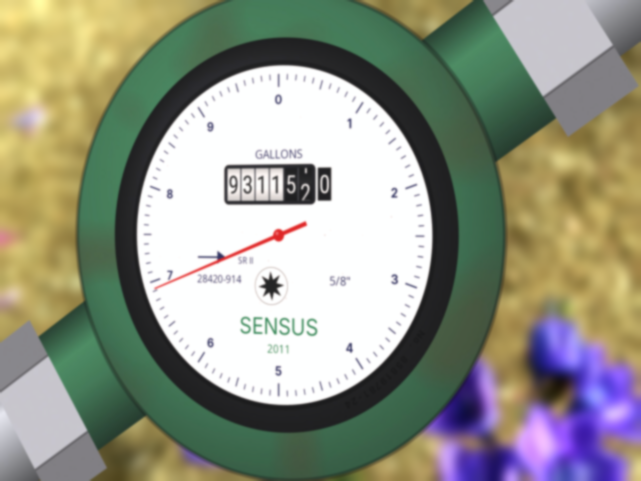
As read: **9311516.9** gal
